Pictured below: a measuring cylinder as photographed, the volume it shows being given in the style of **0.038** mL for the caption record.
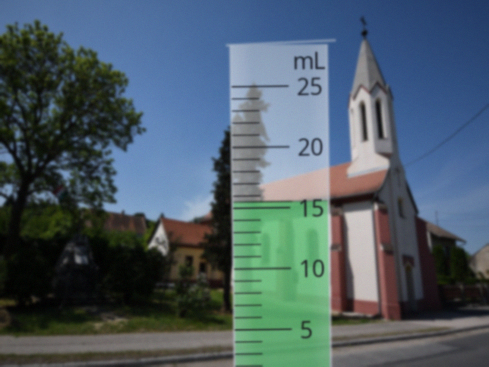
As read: **15.5** mL
